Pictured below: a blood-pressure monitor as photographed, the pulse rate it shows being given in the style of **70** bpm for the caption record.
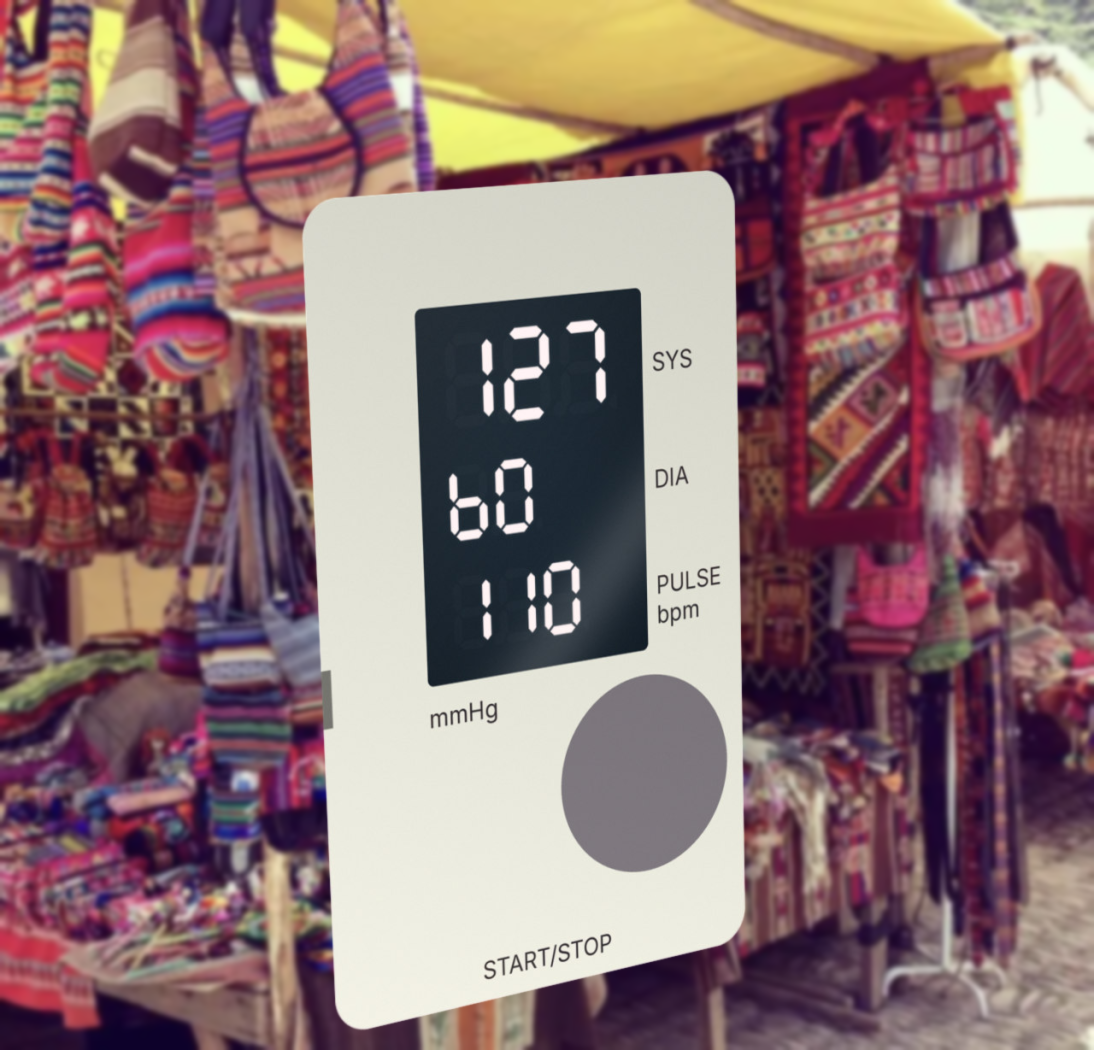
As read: **110** bpm
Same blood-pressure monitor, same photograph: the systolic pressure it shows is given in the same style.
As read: **127** mmHg
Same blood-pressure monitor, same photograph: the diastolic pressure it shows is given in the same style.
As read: **60** mmHg
